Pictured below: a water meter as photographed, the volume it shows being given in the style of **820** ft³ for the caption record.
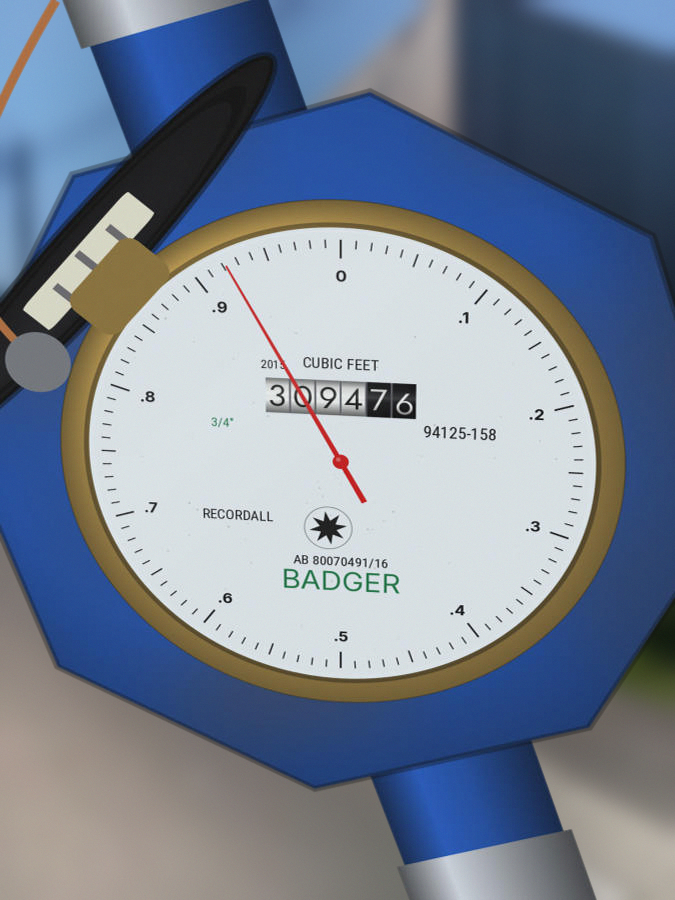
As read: **309475.92** ft³
